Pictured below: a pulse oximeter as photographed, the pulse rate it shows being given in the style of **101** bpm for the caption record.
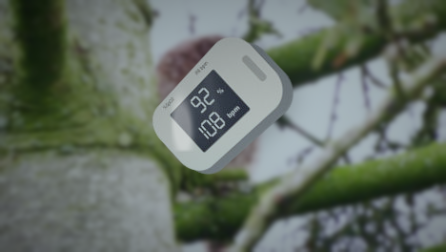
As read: **108** bpm
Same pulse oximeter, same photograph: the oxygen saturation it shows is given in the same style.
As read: **92** %
